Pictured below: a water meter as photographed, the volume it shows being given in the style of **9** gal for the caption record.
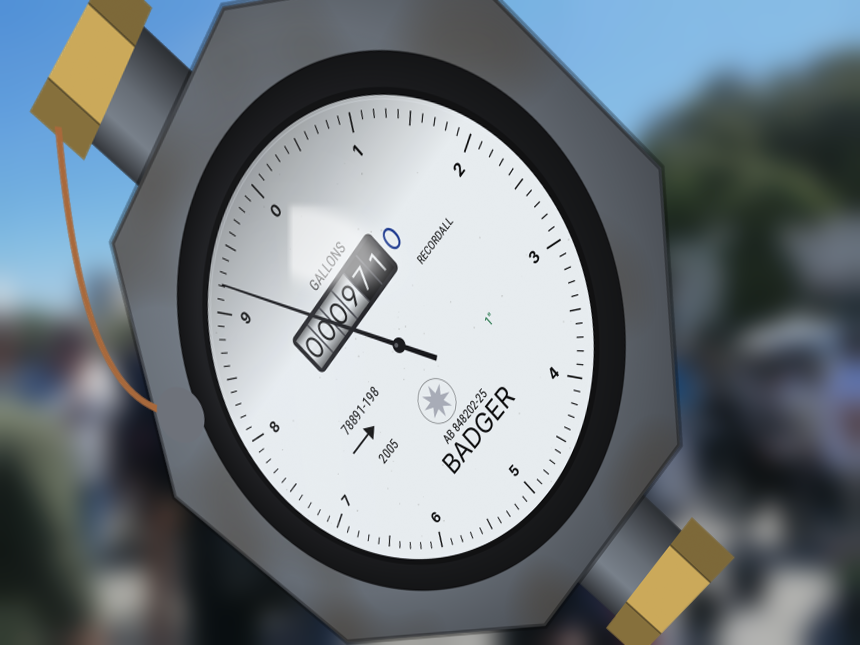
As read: **9709.2** gal
